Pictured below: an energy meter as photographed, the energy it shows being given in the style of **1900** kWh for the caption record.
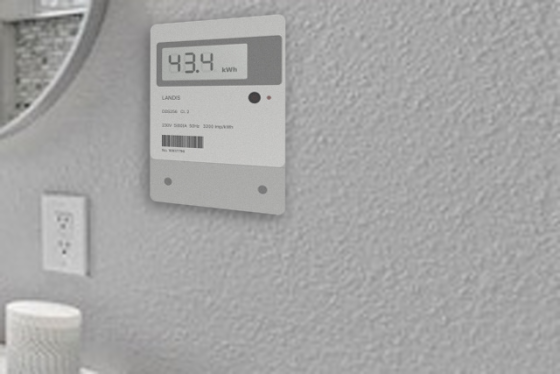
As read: **43.4** kWh
